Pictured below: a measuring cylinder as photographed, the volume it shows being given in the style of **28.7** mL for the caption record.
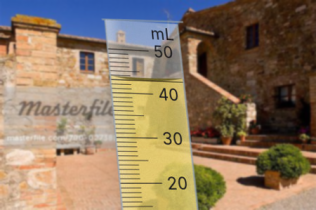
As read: **43** mL
